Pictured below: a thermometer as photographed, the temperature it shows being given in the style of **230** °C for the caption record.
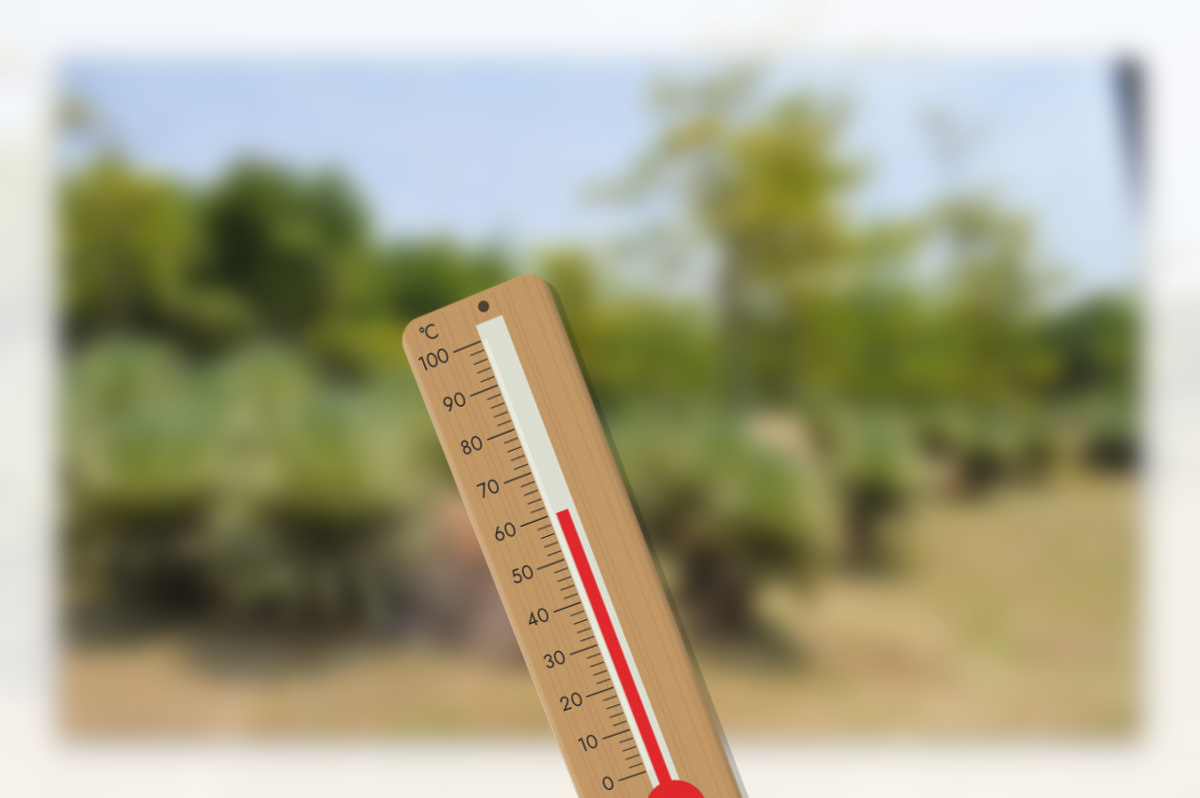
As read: **60** °C
